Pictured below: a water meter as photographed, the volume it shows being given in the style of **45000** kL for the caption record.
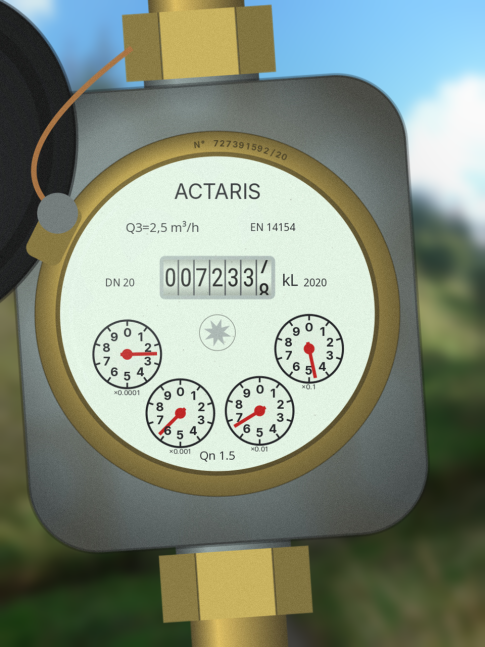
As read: **72337.4662** kL
